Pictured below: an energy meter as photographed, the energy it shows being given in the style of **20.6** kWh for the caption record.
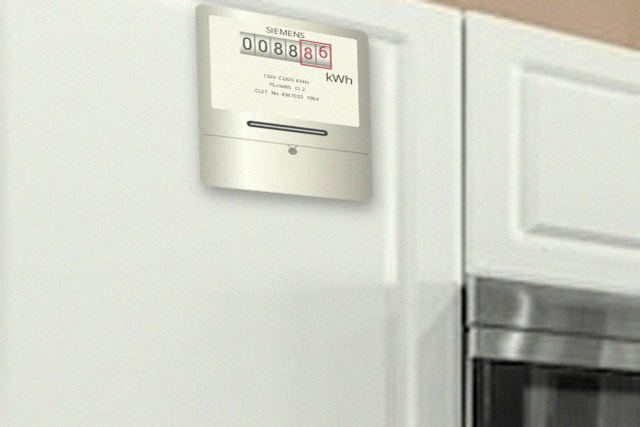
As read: **88.86** kWh
